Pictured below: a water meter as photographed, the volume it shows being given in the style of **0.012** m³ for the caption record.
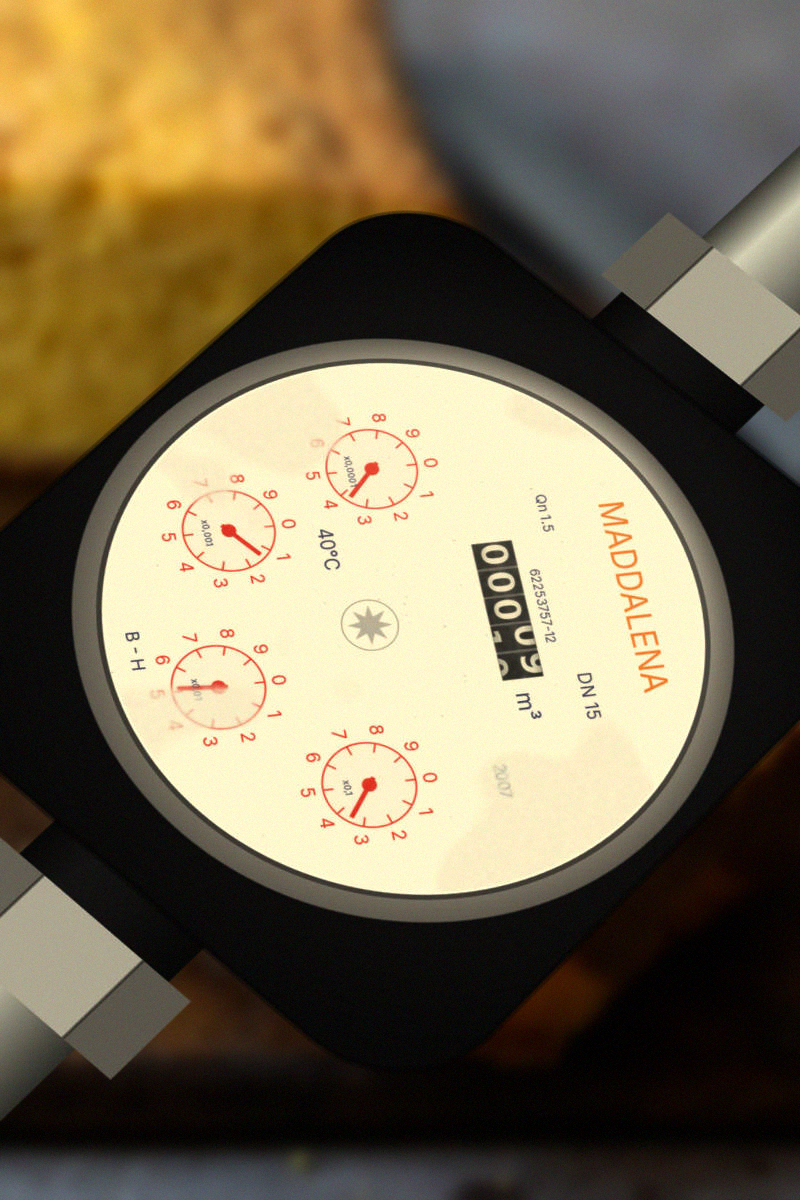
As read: **9.3513** m³
